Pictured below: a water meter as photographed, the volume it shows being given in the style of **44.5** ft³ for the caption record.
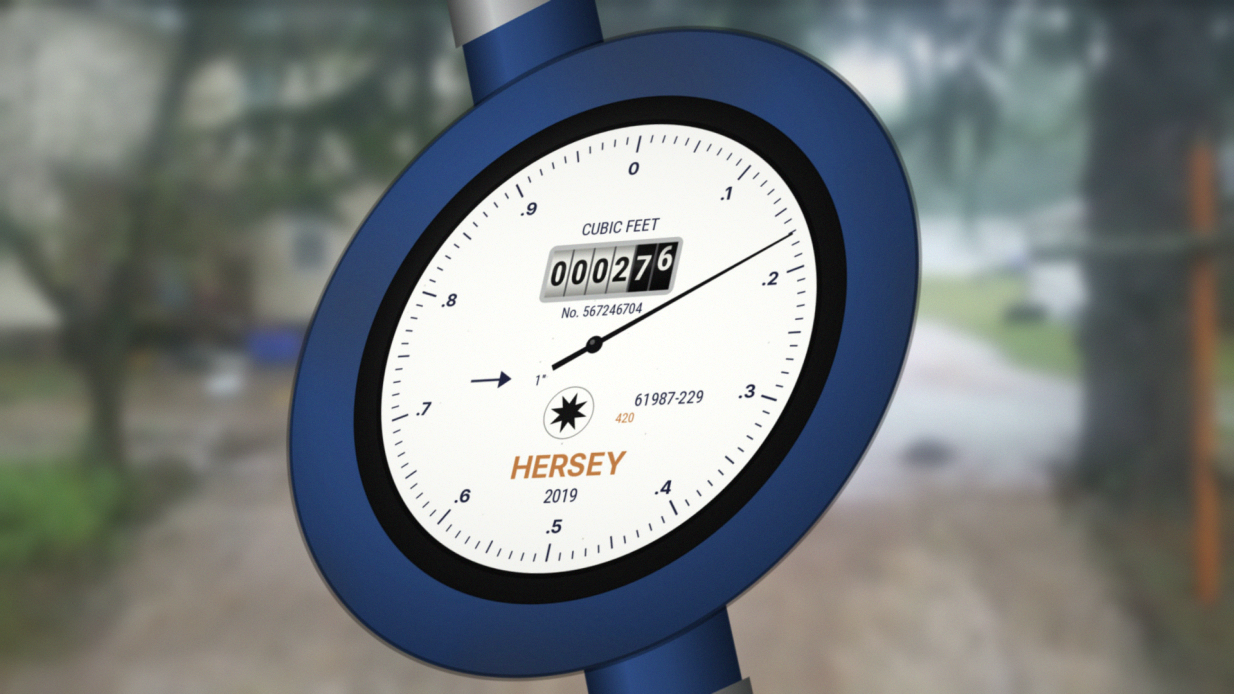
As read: **276.17** ft³
